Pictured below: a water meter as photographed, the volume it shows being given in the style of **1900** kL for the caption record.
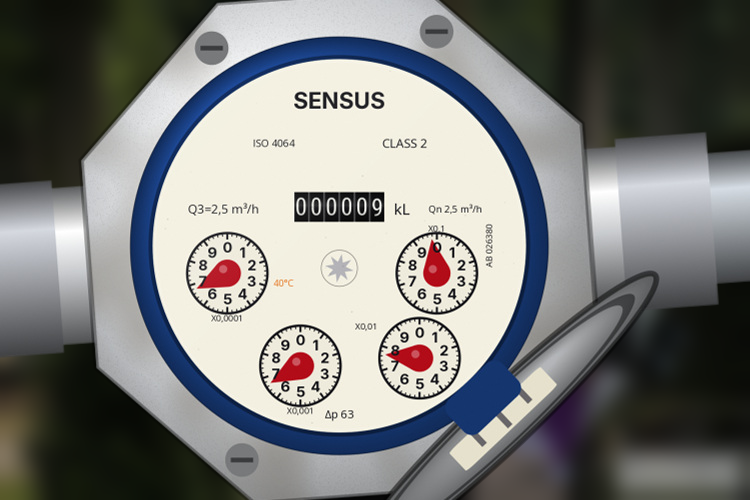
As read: **8.9766** kL
